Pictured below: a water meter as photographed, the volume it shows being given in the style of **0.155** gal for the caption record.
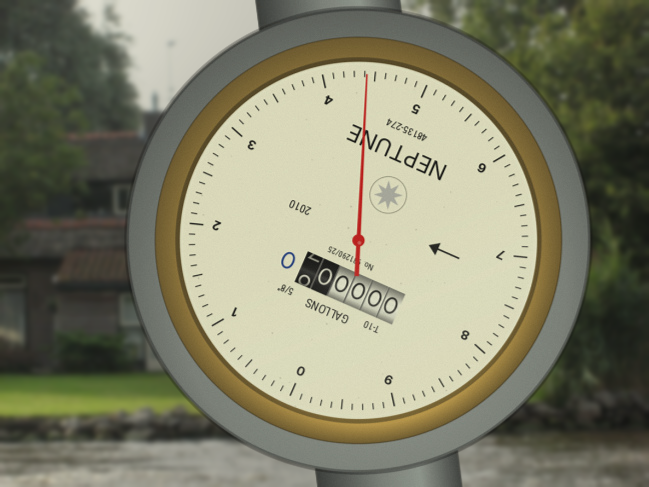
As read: **64.4** gal
